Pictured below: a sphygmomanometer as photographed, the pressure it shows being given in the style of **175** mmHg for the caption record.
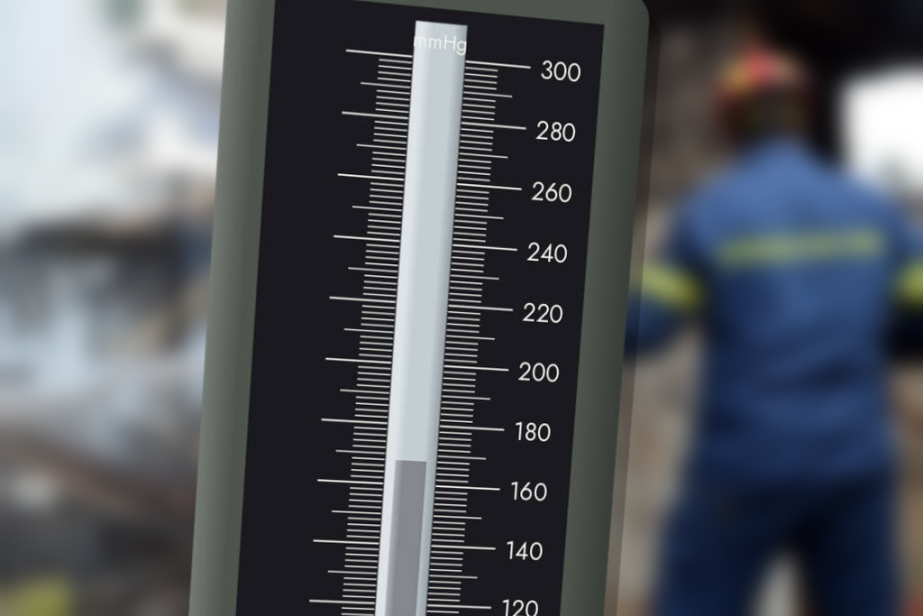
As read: **168** mmHg
